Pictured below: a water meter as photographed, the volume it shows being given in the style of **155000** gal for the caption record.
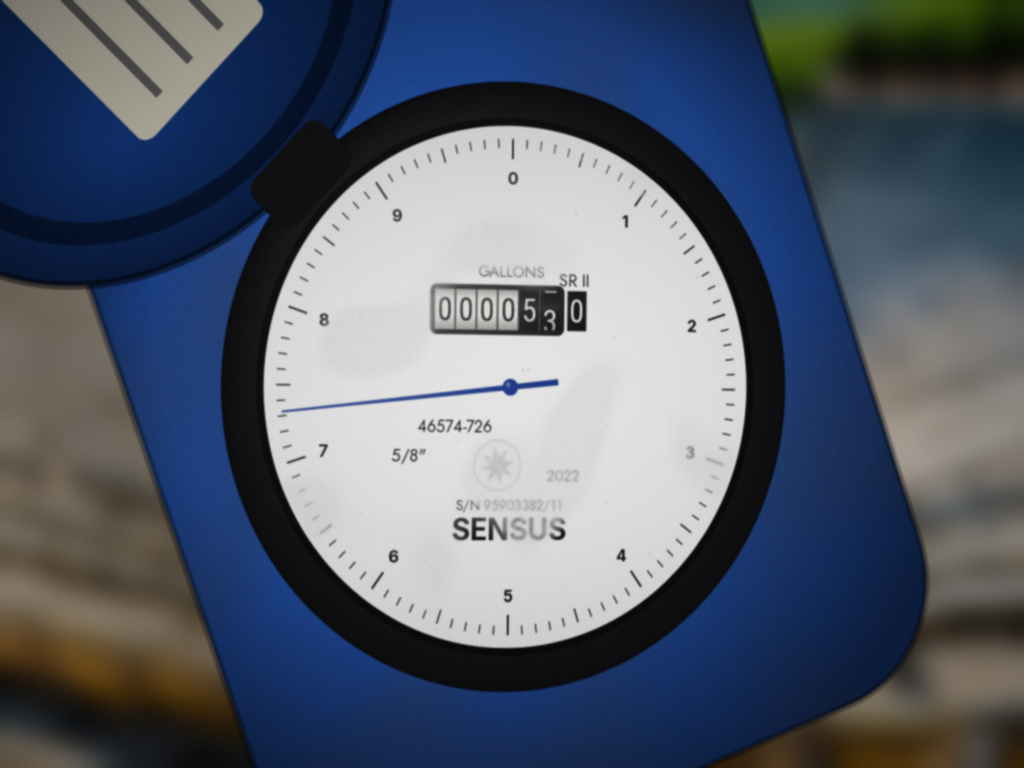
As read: **527.3** gal
